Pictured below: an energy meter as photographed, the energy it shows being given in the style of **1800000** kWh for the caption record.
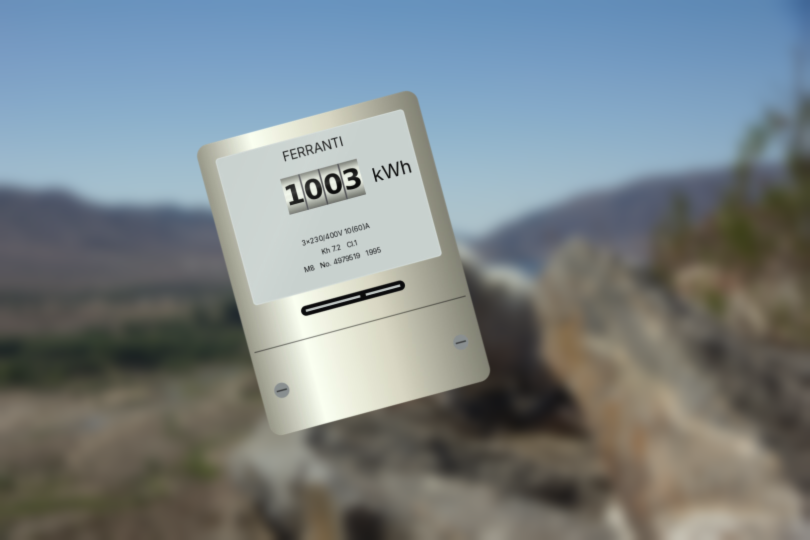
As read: **1003** kWh
